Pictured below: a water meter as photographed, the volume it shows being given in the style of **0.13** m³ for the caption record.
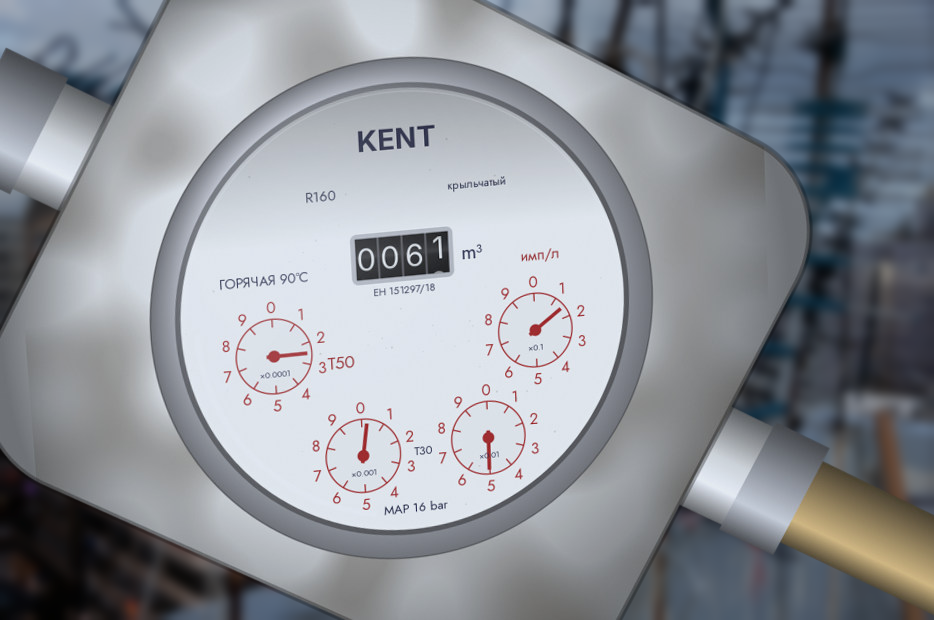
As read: **61.1502** m³
